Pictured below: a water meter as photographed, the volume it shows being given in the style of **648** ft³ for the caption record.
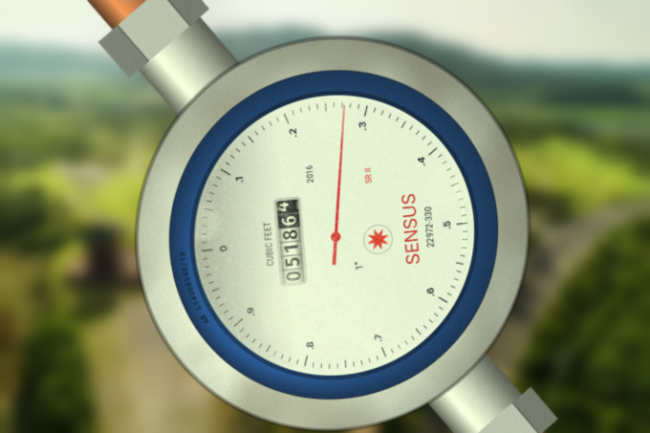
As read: **51864.27** ft³
